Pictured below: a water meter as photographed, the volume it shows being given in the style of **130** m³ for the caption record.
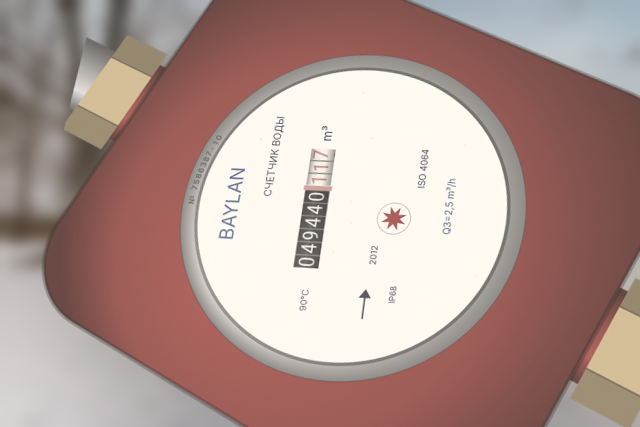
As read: **49440.117** m³
